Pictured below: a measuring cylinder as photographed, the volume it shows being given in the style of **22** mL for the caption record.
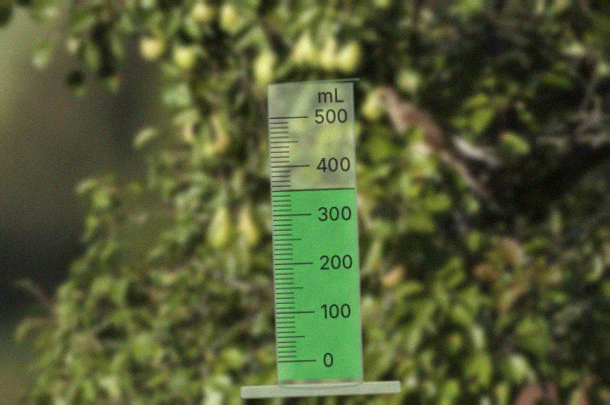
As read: **350** mL
